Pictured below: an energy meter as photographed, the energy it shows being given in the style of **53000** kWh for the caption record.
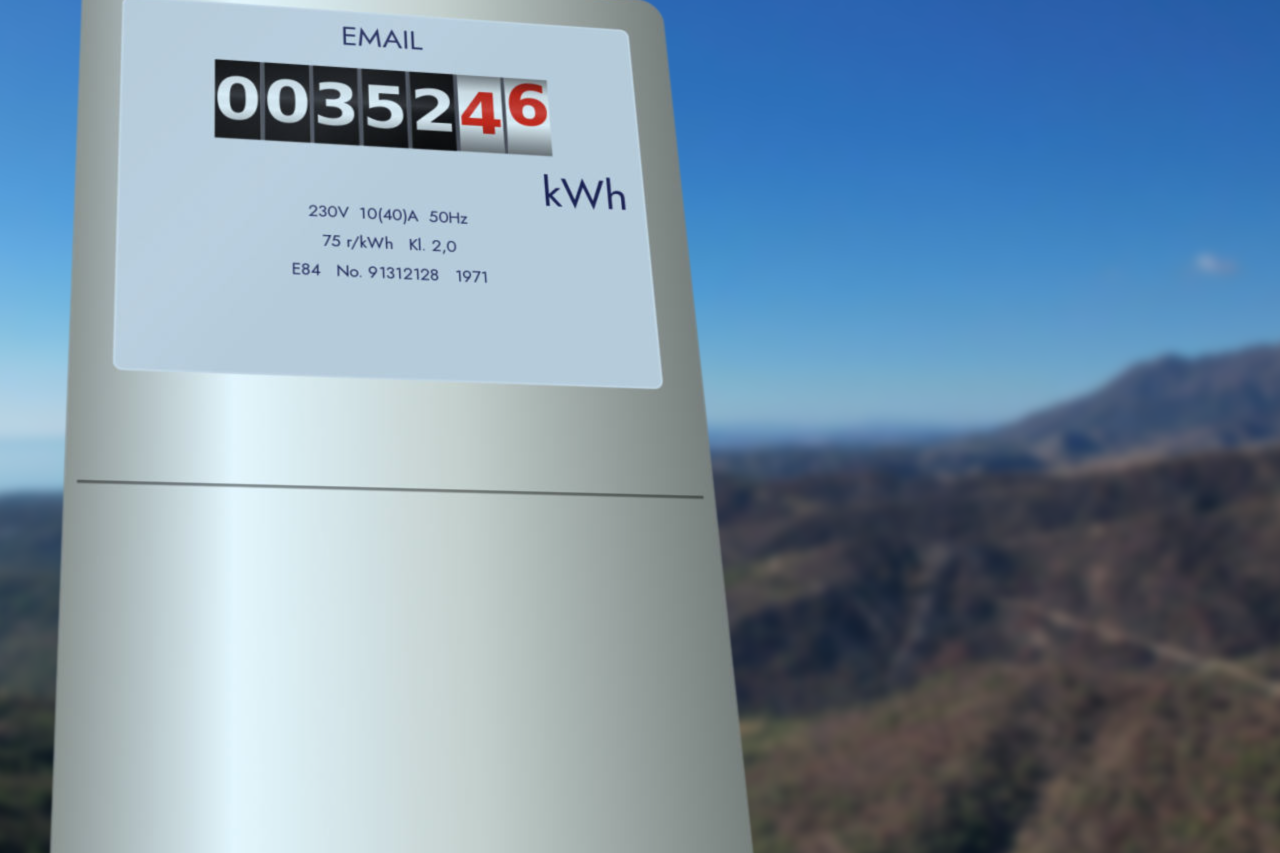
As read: **352.46** kWh
